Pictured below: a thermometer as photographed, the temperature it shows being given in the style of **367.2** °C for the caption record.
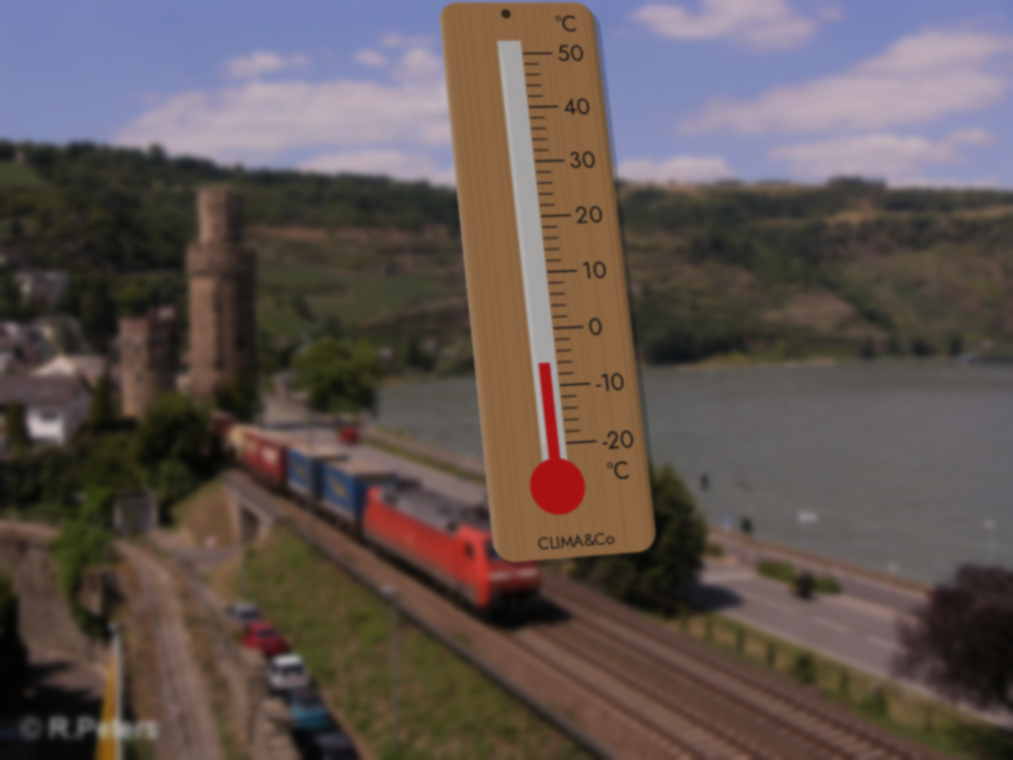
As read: **-6** °C
